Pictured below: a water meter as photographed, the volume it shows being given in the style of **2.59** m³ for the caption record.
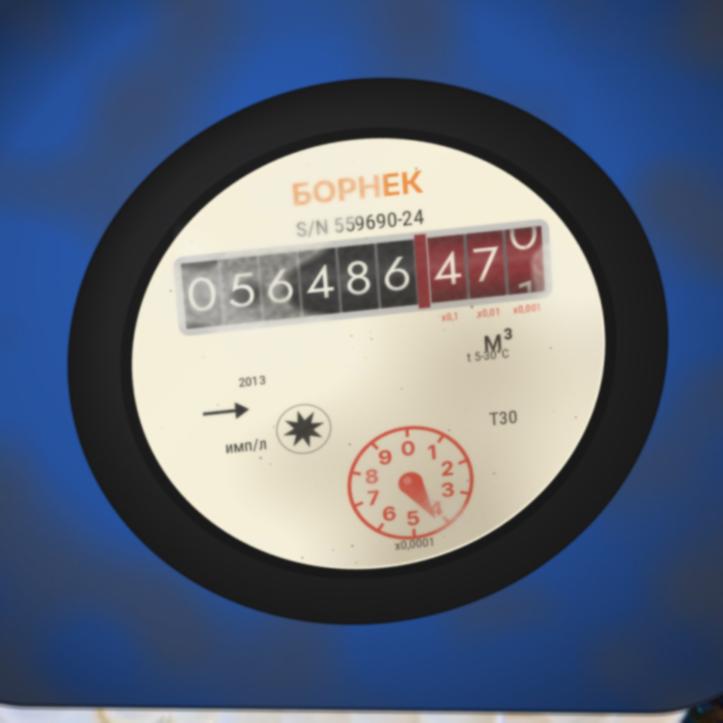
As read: **56486.4704** m³
